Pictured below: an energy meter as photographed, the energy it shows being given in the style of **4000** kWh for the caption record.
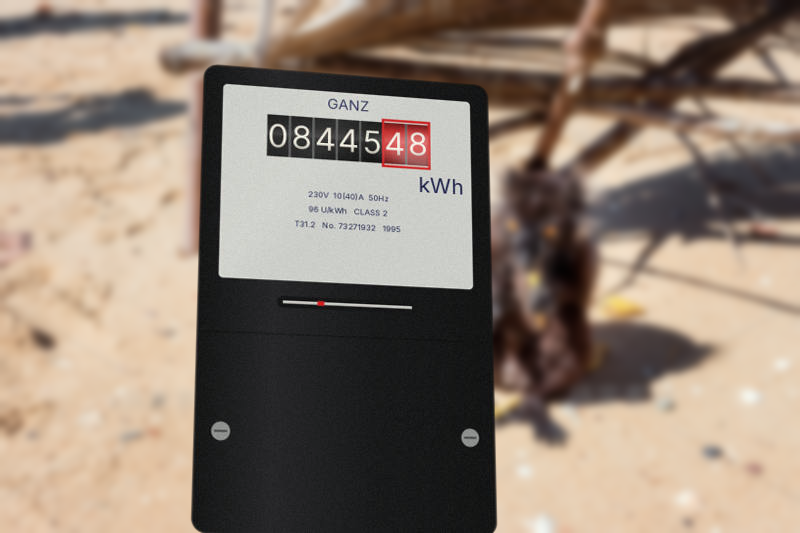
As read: **8445.48** kWh
